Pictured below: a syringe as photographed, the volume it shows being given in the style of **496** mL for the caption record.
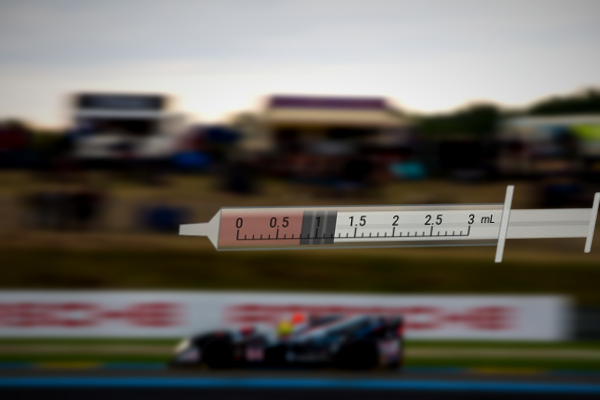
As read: **0.8** mL
